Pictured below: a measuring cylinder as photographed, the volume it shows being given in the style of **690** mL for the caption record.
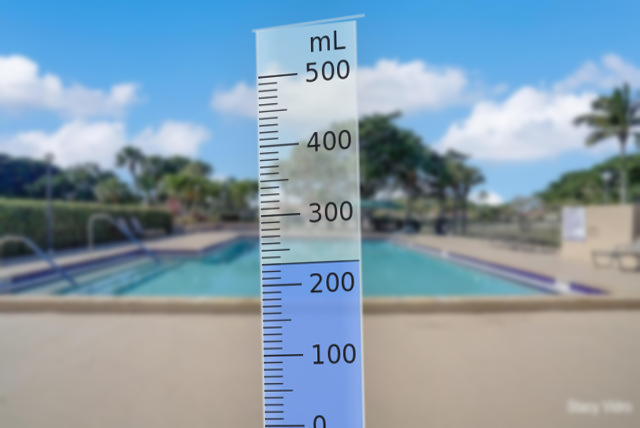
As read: **230** mL
